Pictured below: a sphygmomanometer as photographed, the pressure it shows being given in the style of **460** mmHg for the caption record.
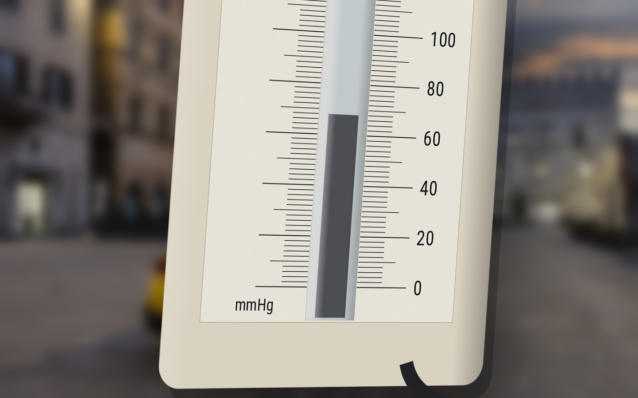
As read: **68** mmHg
